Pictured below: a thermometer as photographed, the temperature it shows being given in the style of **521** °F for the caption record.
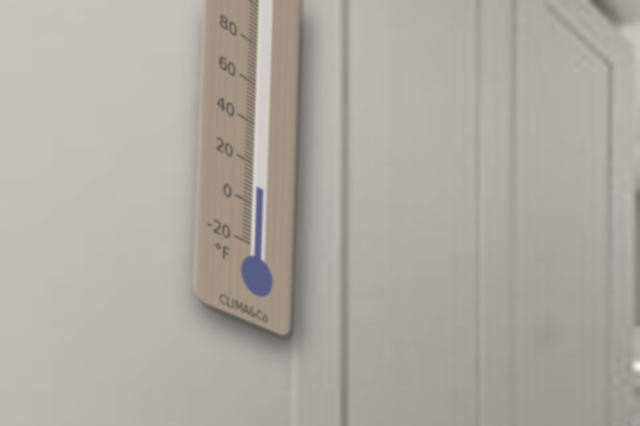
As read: **10** °F
